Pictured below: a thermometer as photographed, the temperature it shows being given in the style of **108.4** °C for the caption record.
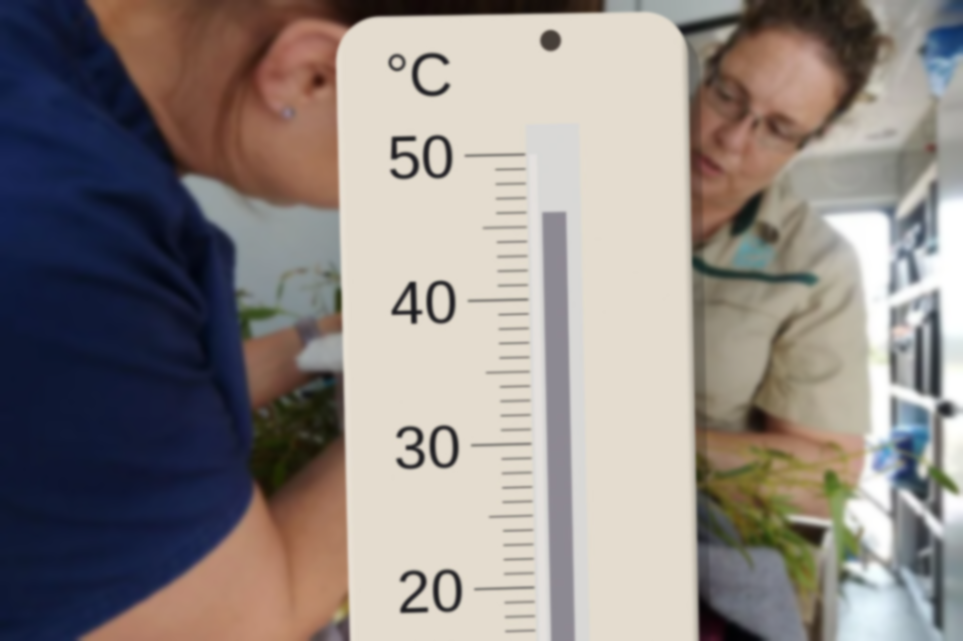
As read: **46** °C
